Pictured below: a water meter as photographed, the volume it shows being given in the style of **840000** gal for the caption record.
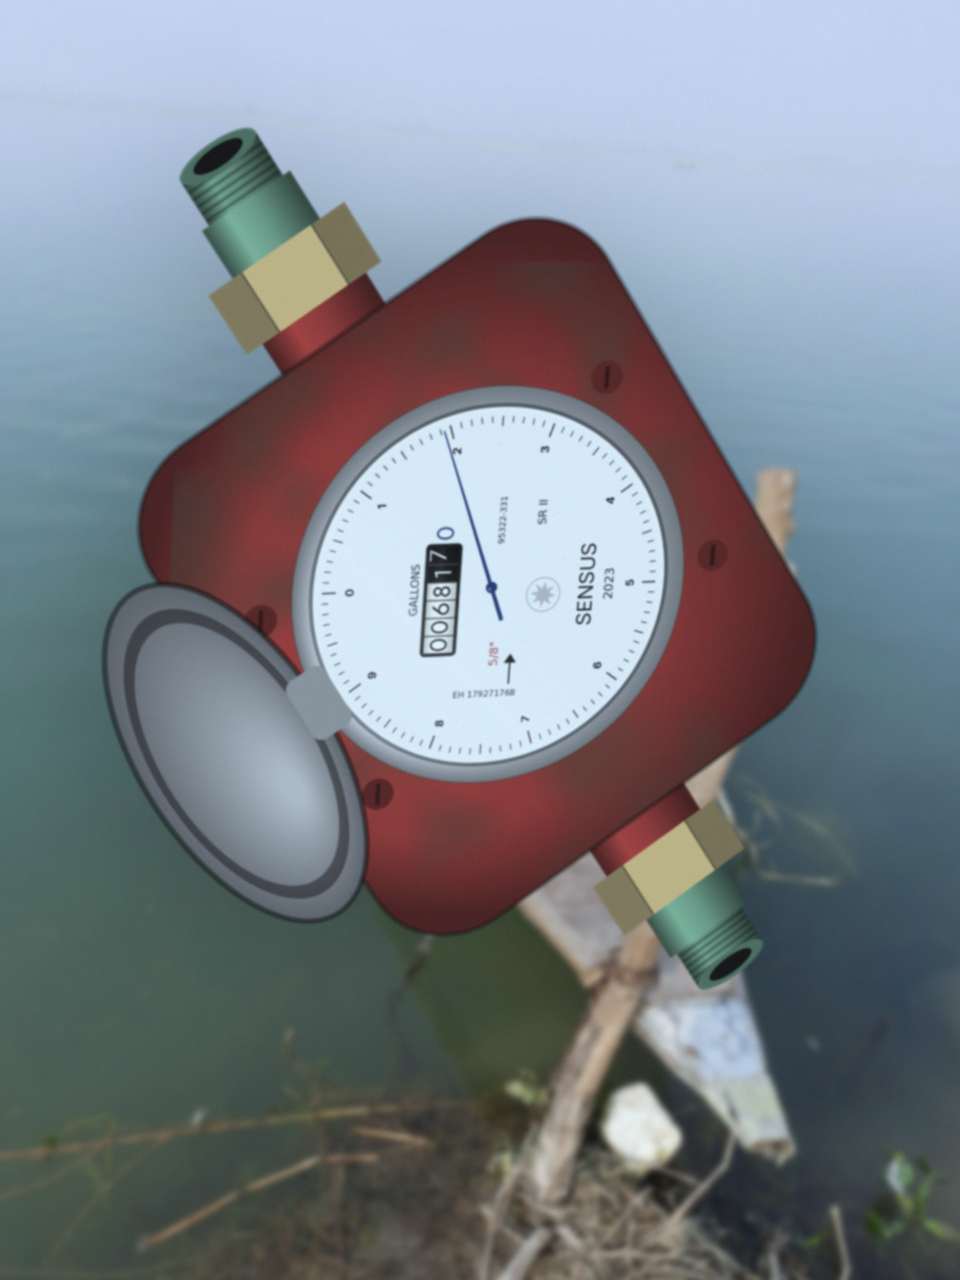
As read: **68171.9** gal
